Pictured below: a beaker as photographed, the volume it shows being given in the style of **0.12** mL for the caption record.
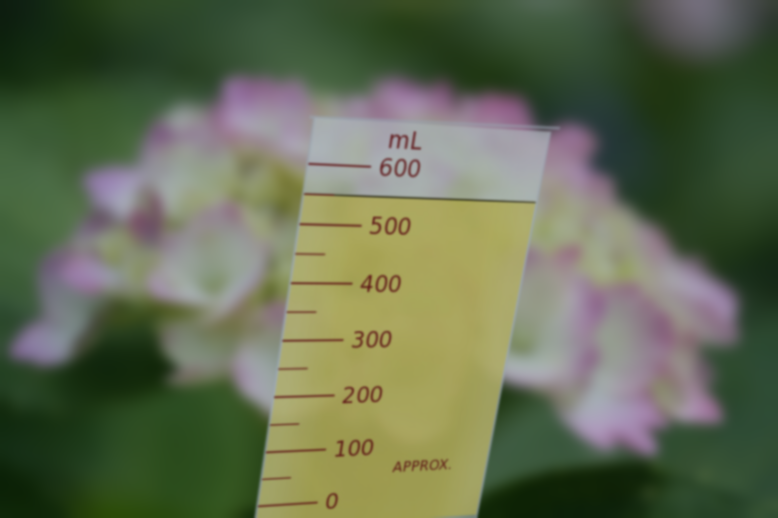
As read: **550** mL
